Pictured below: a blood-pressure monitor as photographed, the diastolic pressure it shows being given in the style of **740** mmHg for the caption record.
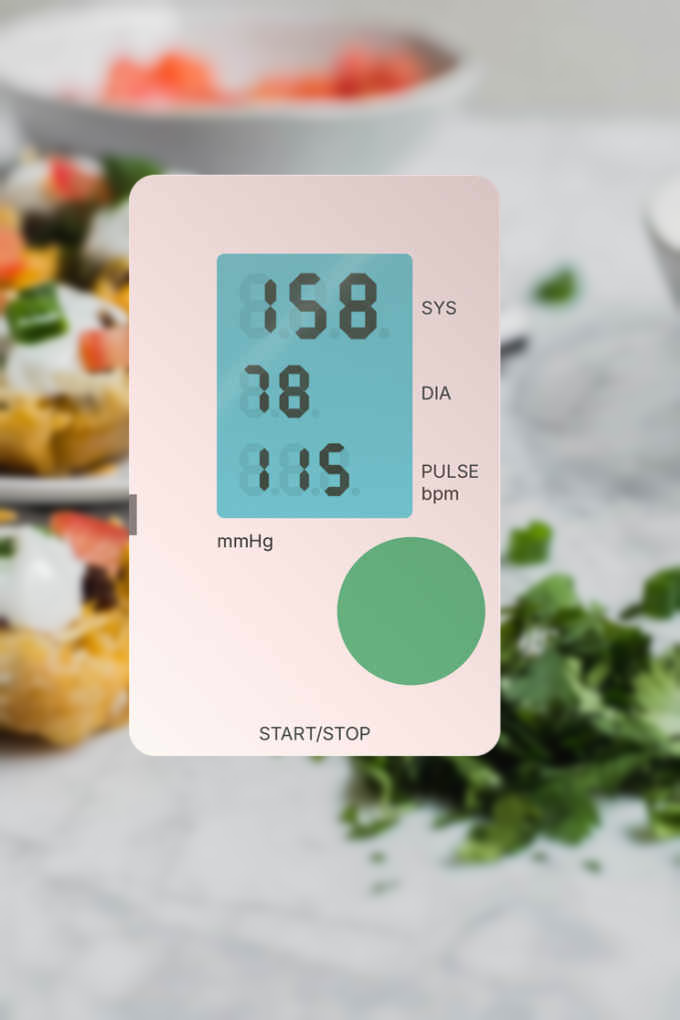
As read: **78** mmHg
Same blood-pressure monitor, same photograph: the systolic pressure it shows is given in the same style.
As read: **158** mmHg
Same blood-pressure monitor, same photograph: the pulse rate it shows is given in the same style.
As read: **115** bpm
